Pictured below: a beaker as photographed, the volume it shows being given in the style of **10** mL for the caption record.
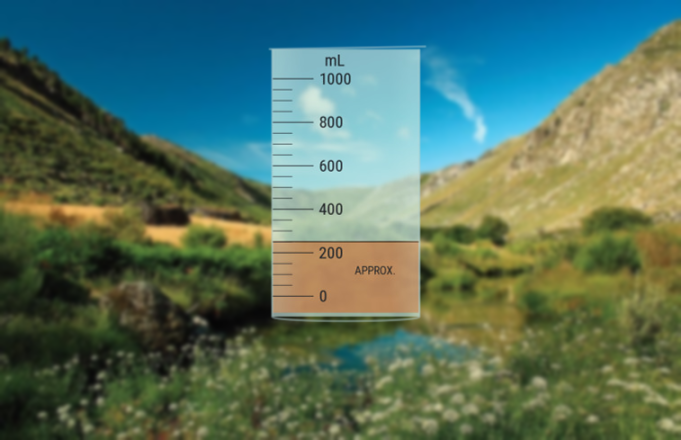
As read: **250** mL
